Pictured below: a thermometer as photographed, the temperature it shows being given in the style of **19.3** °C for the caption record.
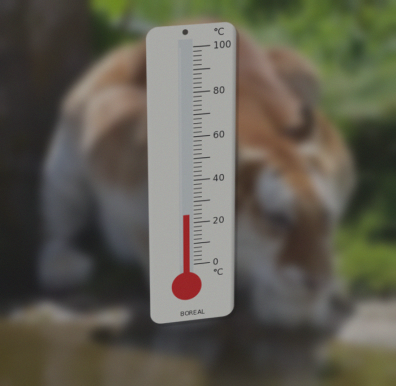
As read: **24** °C
